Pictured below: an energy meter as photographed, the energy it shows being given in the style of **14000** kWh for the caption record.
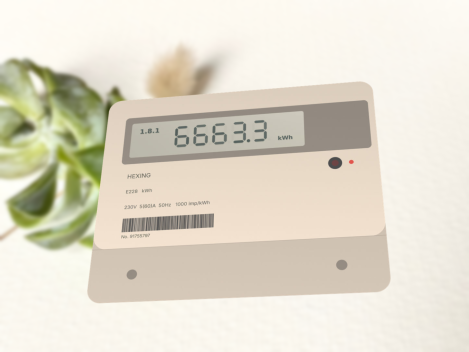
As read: **6663.3** kWh
